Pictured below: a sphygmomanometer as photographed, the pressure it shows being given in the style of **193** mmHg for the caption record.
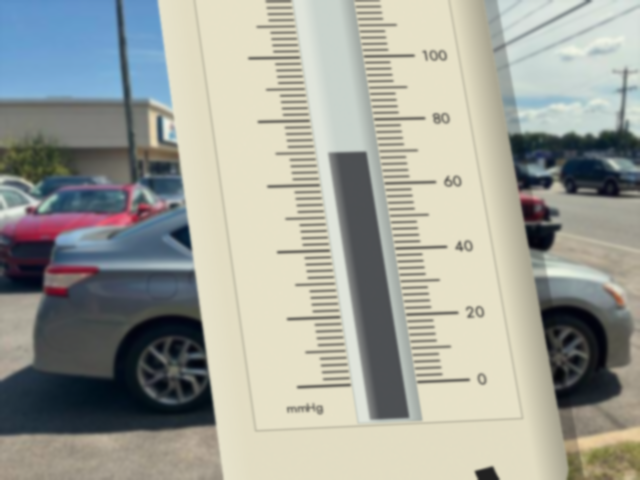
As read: **70** mmHg
